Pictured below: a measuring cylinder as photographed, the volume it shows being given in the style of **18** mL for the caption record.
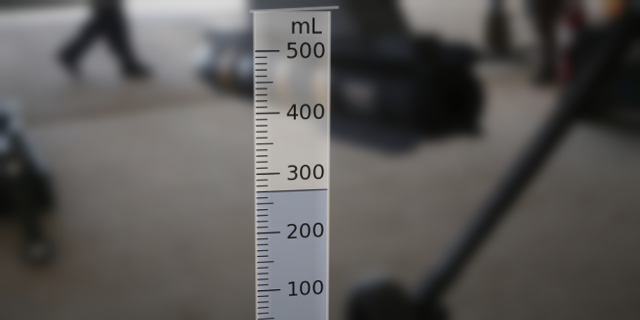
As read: **270** mL
